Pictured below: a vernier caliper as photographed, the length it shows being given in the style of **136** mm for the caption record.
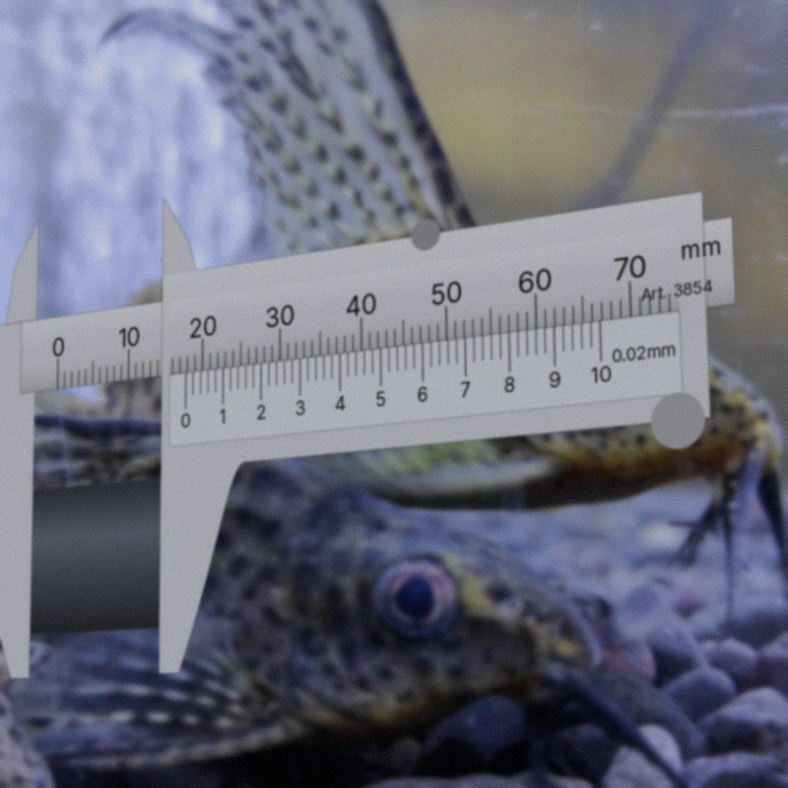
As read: **17.8** mm
